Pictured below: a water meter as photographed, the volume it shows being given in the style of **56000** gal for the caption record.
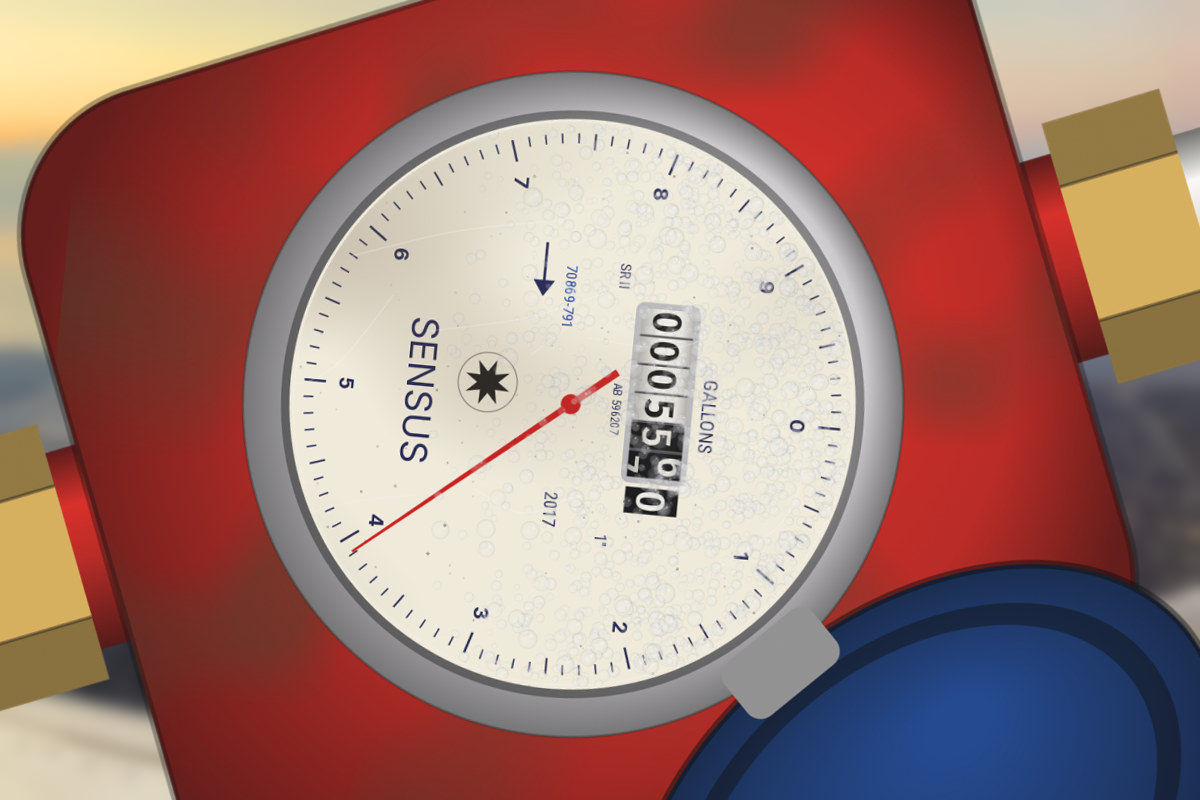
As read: **5563.9** gal
